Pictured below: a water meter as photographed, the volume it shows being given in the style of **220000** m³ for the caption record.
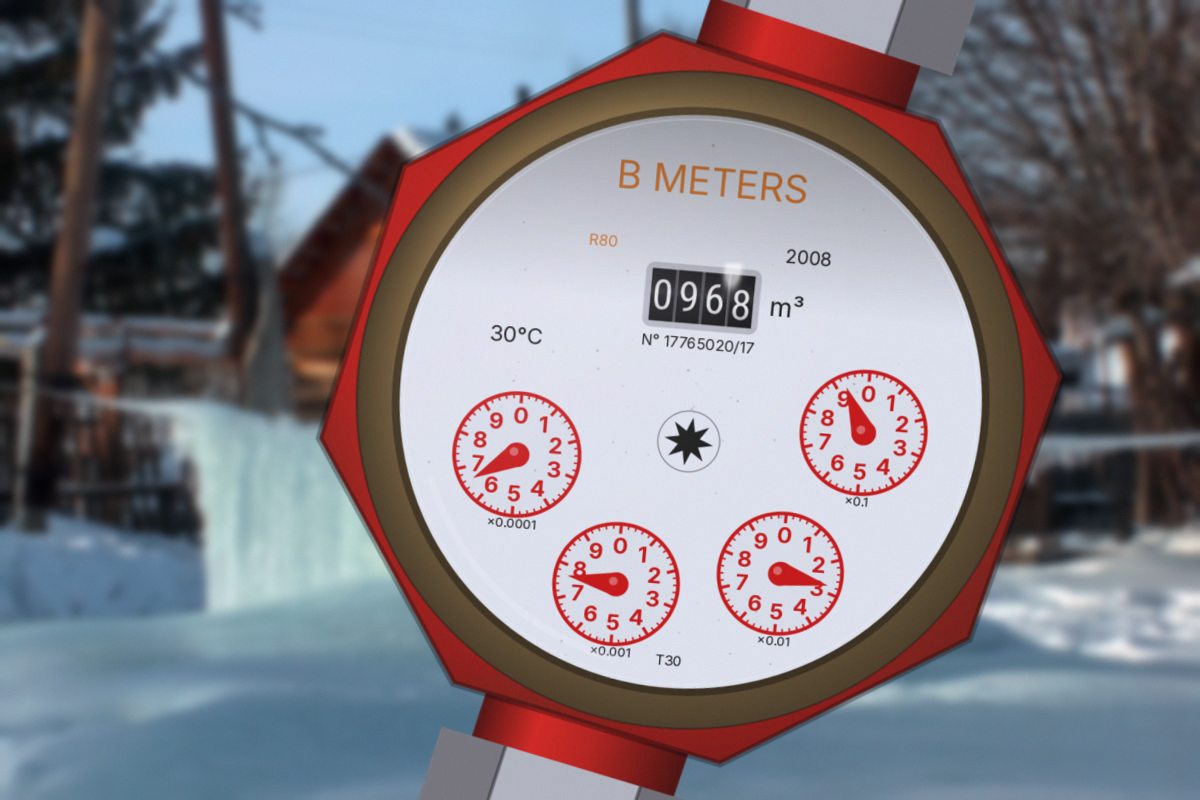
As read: **967.9276** m³
